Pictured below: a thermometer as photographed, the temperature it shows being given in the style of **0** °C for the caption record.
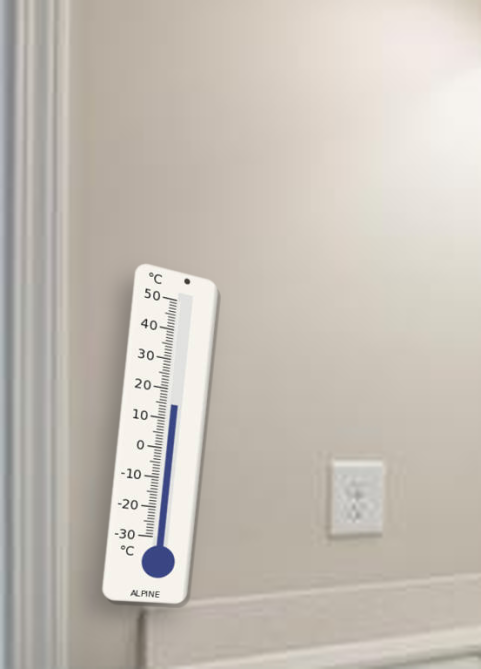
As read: **15** °C
